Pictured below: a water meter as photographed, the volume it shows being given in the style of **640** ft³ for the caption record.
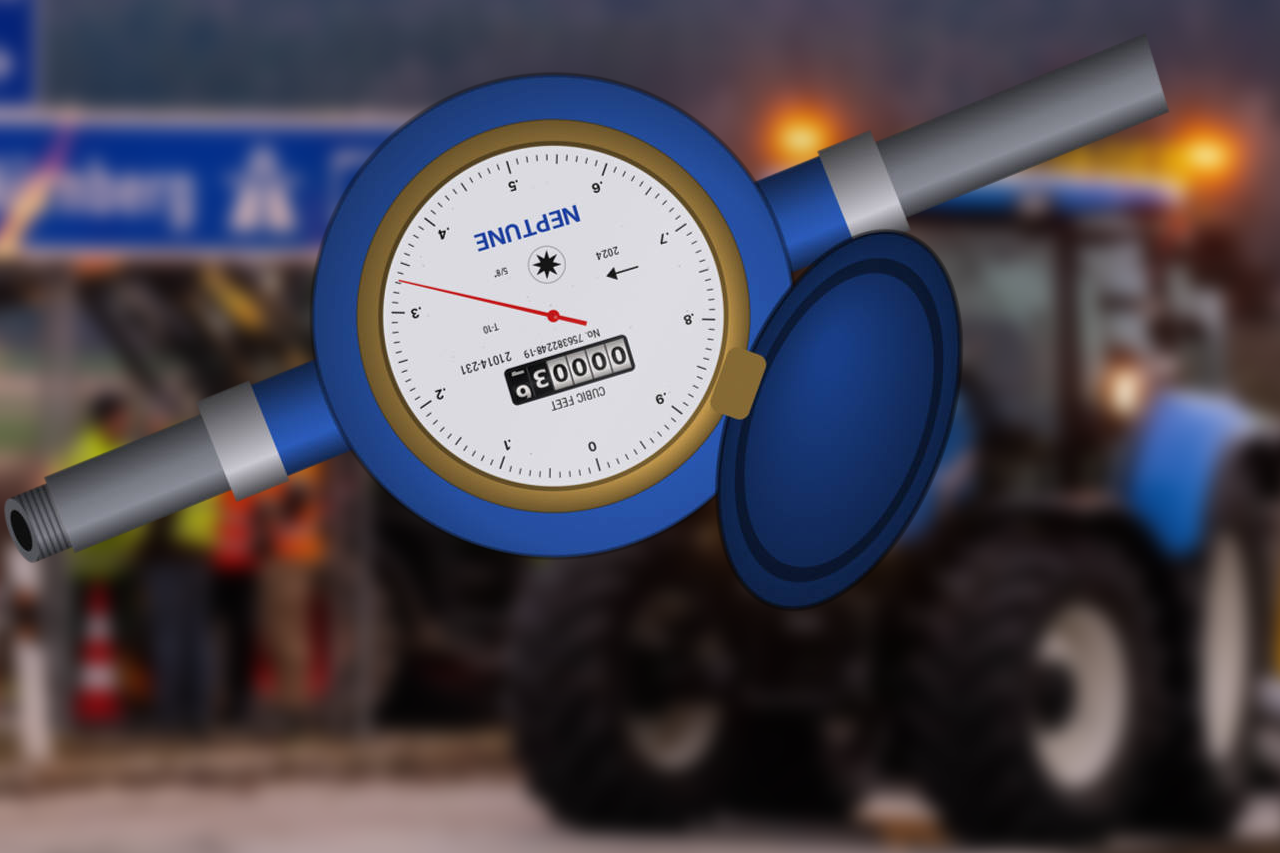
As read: **36.33** ft³
